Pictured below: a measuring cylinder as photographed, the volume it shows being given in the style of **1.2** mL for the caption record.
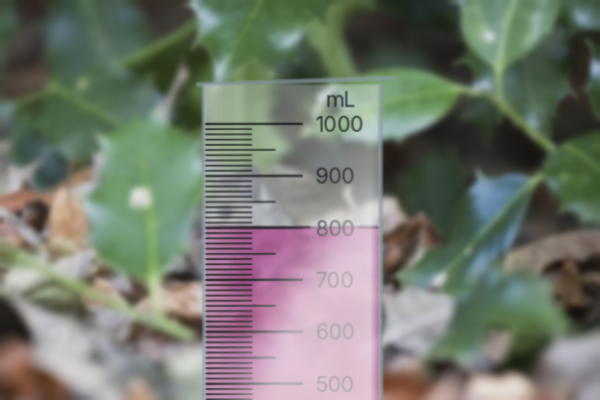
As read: **800** mL
